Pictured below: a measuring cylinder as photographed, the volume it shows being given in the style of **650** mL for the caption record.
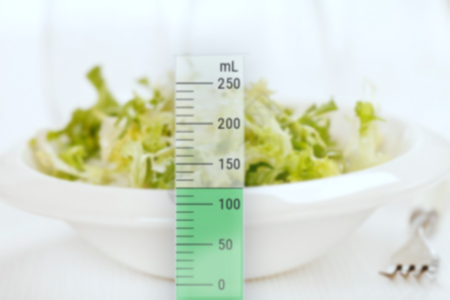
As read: **120** mL
